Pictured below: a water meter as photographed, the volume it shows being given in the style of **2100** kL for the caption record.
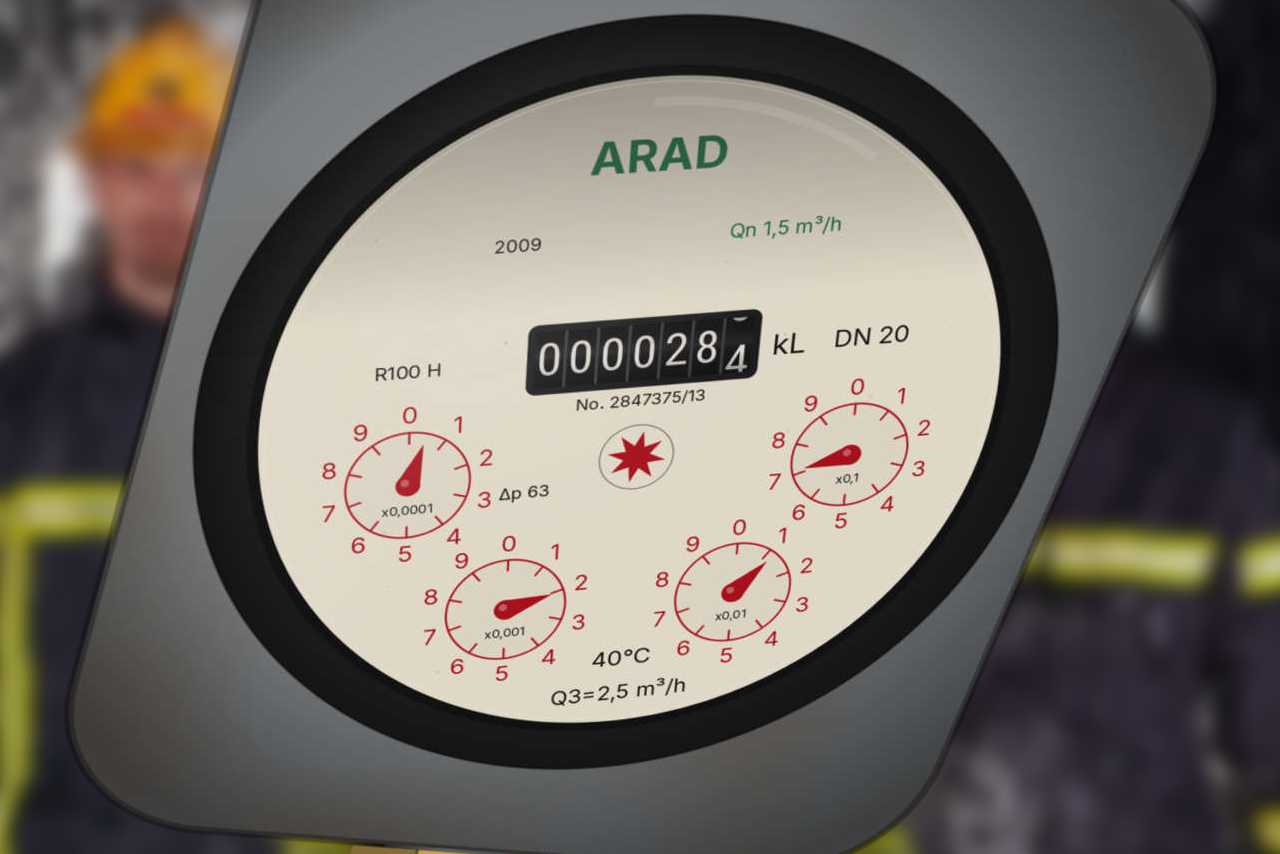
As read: **283.7120** kL
